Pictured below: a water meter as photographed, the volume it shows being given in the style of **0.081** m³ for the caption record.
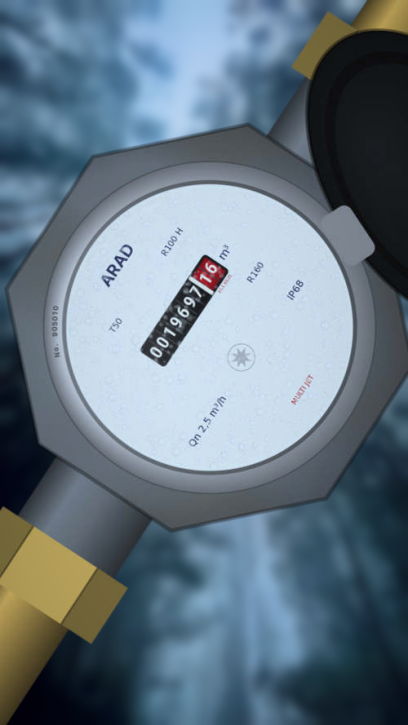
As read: **19697.16** m³
